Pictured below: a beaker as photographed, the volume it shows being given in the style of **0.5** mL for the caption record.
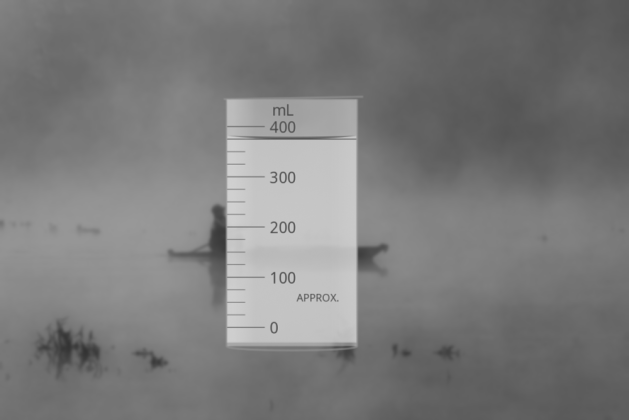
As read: **375** mL
